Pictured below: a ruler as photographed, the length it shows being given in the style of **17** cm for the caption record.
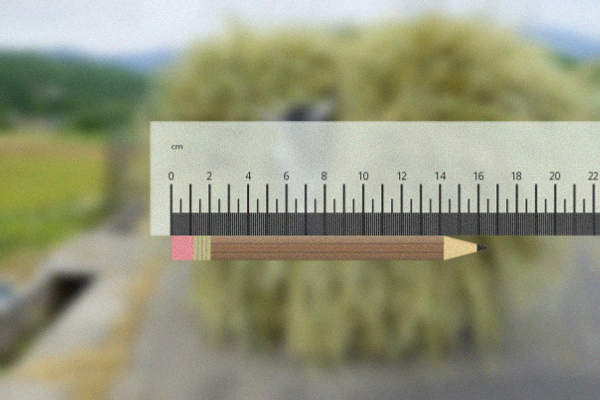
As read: **16.5** cm
